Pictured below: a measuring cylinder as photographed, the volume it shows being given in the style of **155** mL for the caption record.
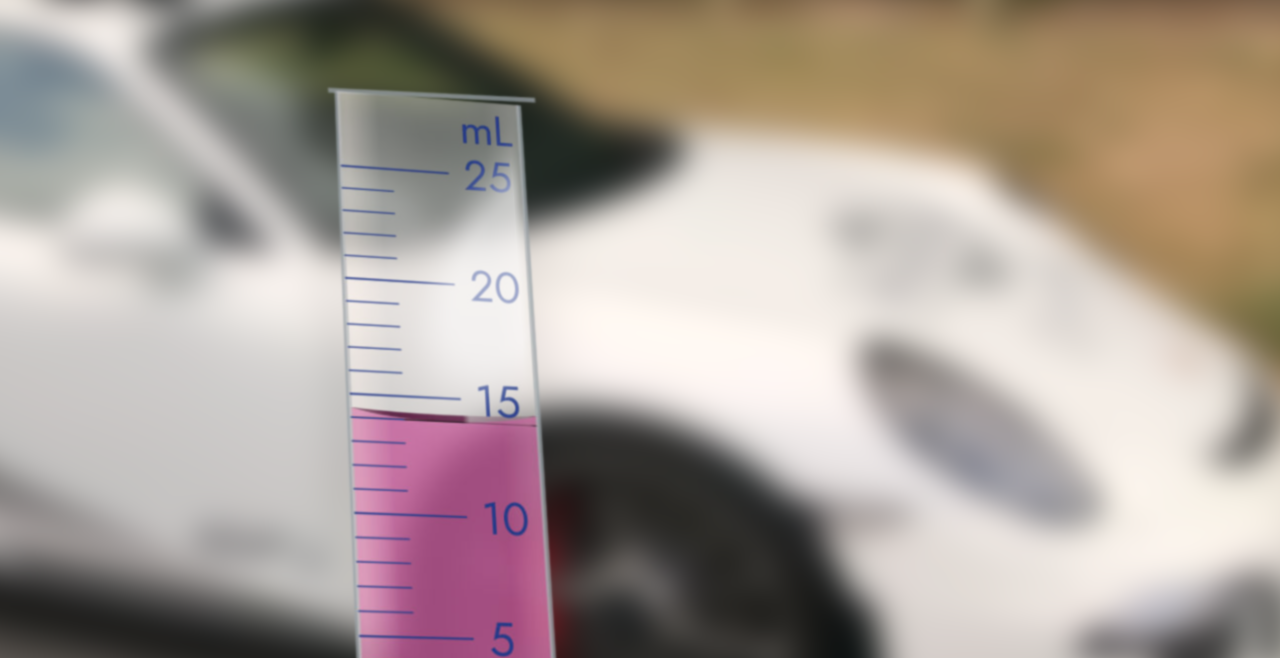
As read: **14** mL
